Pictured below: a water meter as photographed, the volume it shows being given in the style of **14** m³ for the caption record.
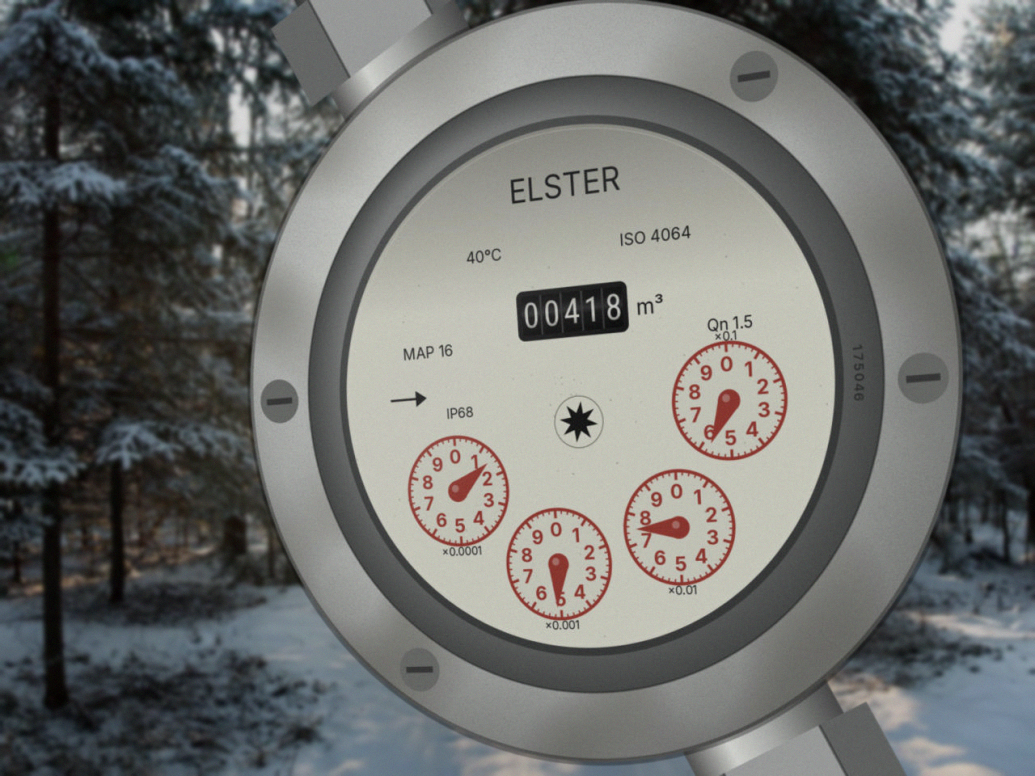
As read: **418.5751** m³
